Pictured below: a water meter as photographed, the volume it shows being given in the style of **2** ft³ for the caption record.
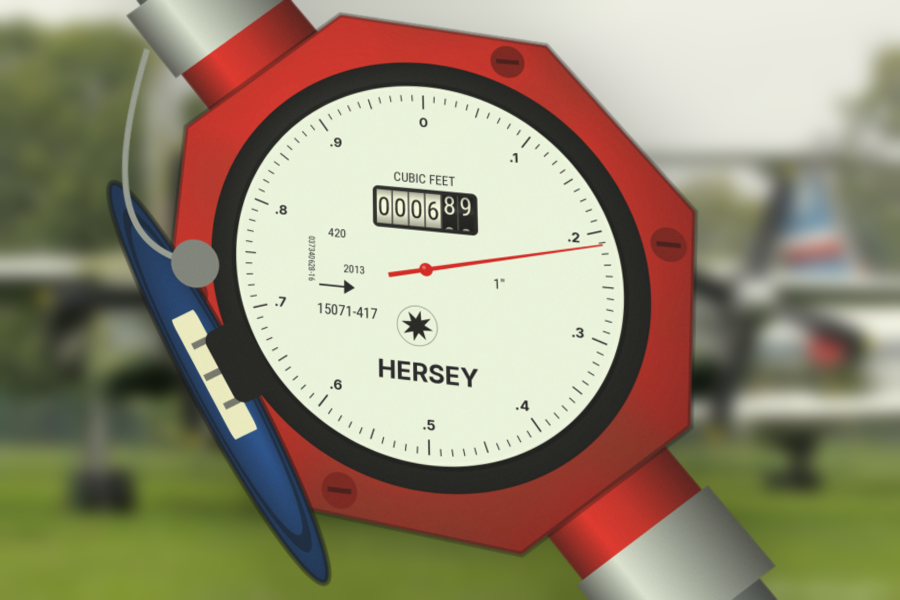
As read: **689.21** ft³
